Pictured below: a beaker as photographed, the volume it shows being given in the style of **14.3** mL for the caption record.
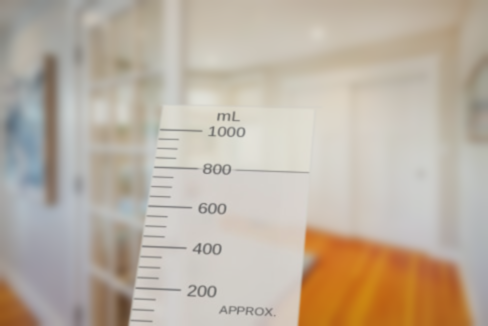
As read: **800** mL
